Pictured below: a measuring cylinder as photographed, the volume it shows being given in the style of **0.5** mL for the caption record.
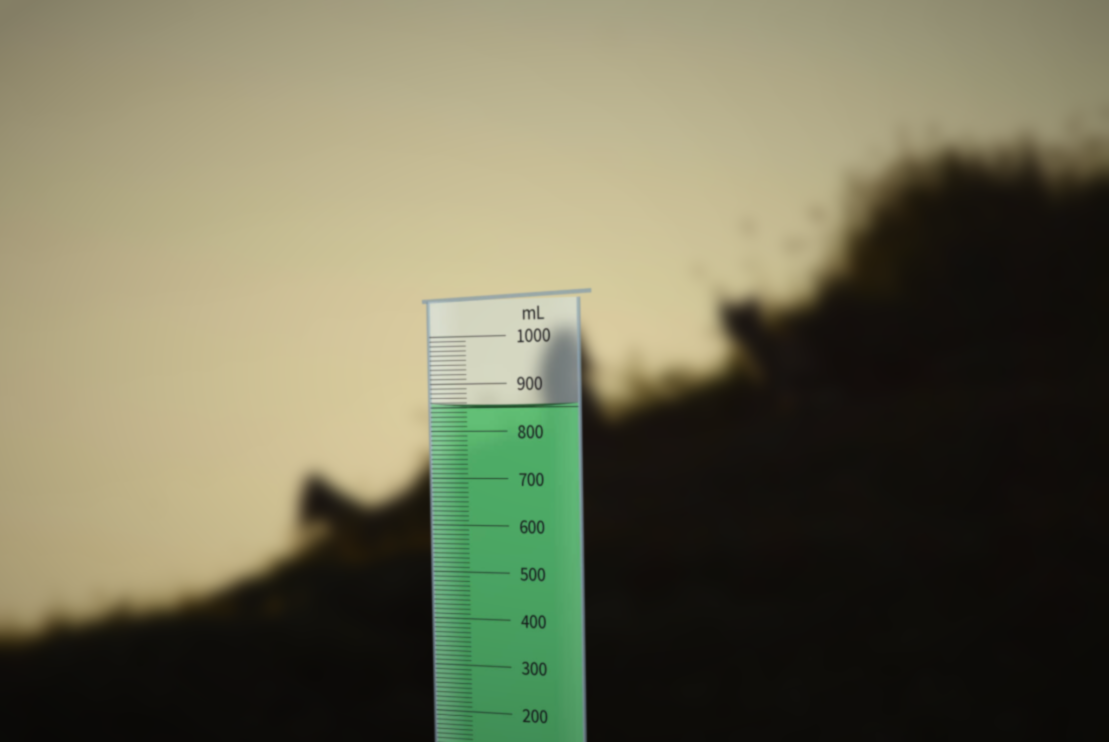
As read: **850** mL
